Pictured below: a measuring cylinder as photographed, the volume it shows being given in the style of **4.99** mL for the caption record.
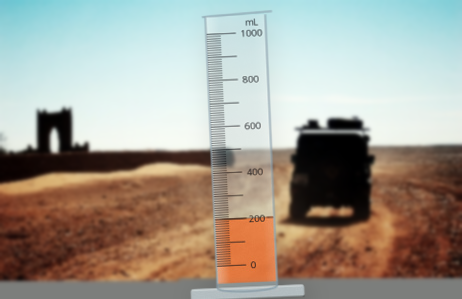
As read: **200** mL
